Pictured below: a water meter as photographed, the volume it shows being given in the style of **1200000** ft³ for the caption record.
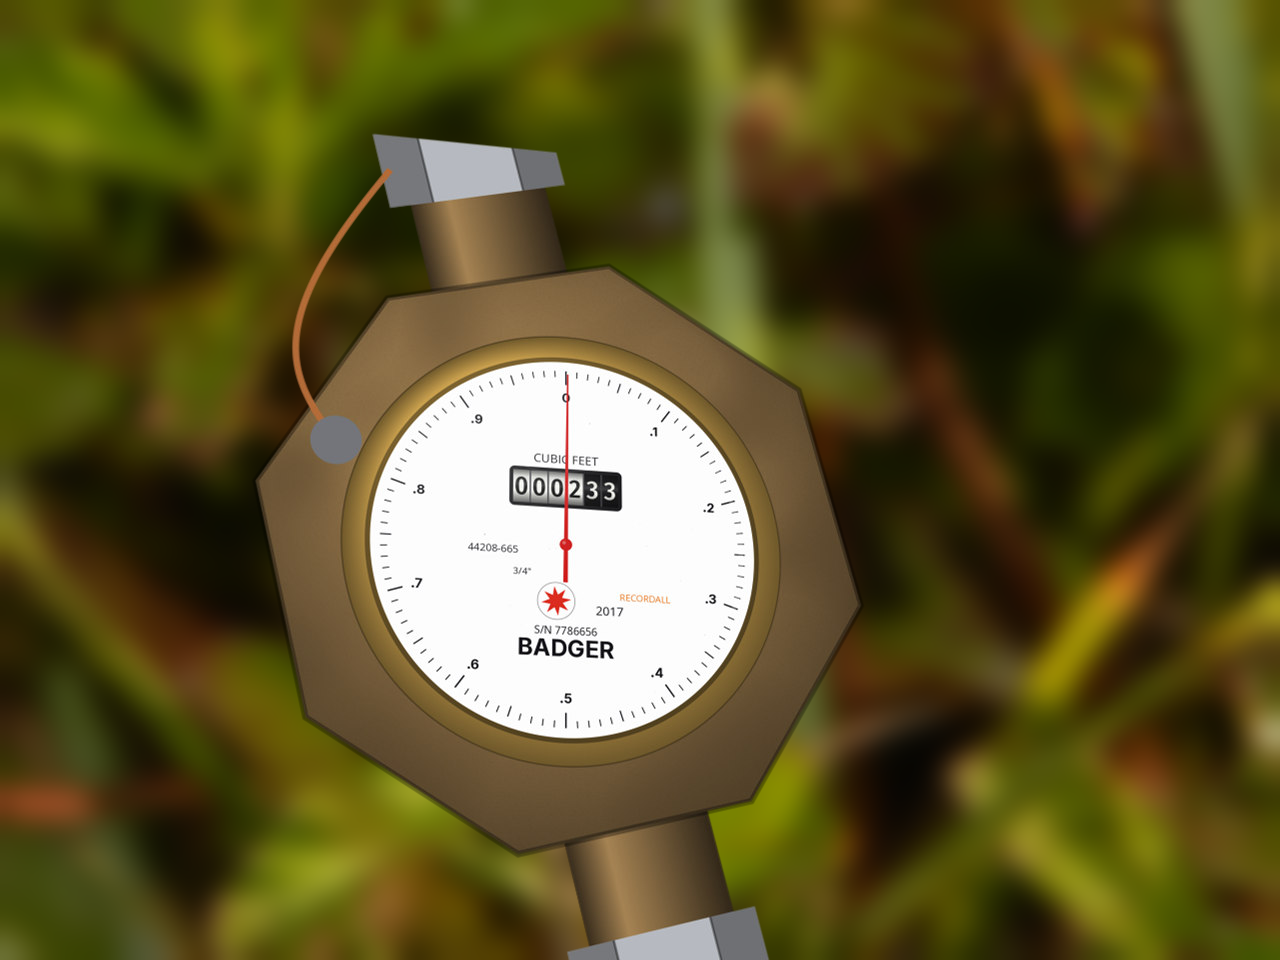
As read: **233.00** ft³
